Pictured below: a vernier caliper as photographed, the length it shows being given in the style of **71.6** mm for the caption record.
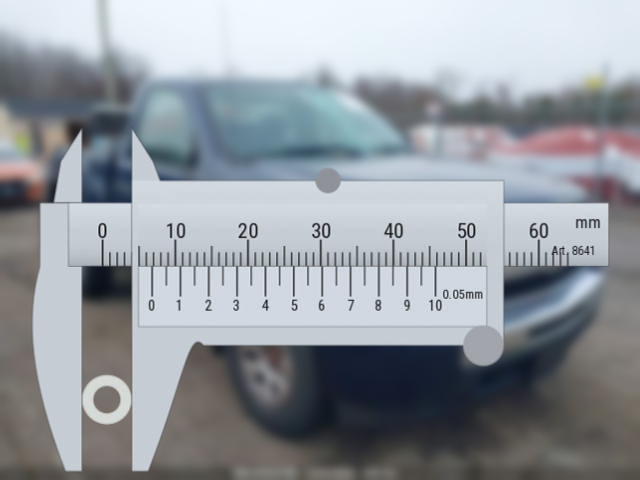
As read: **6.8** mm
